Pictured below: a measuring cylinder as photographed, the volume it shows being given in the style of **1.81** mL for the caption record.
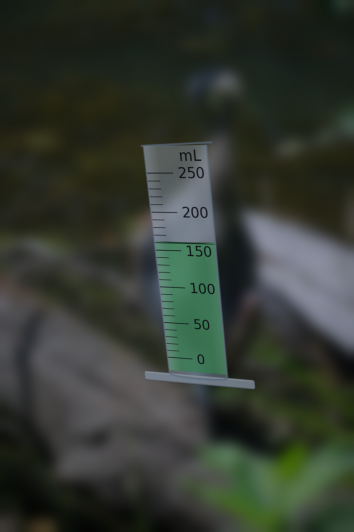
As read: **160** mL
